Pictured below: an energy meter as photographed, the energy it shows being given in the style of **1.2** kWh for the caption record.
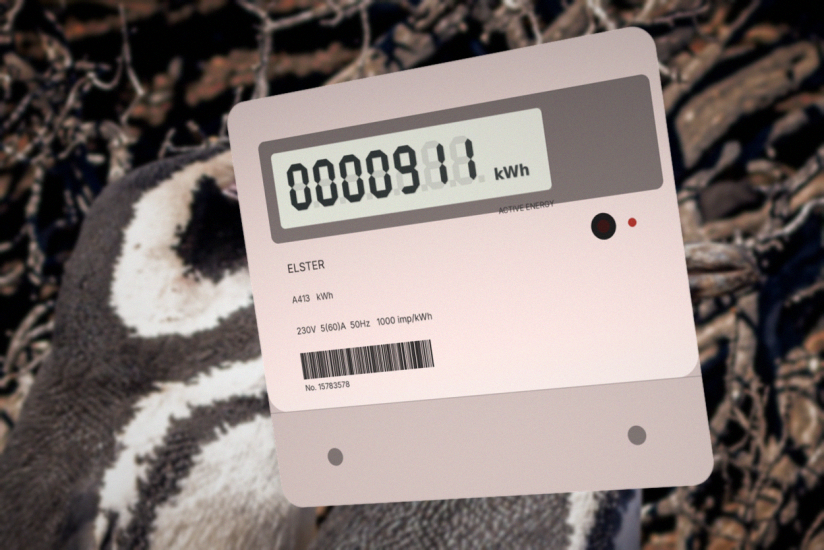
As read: **911** kWh
